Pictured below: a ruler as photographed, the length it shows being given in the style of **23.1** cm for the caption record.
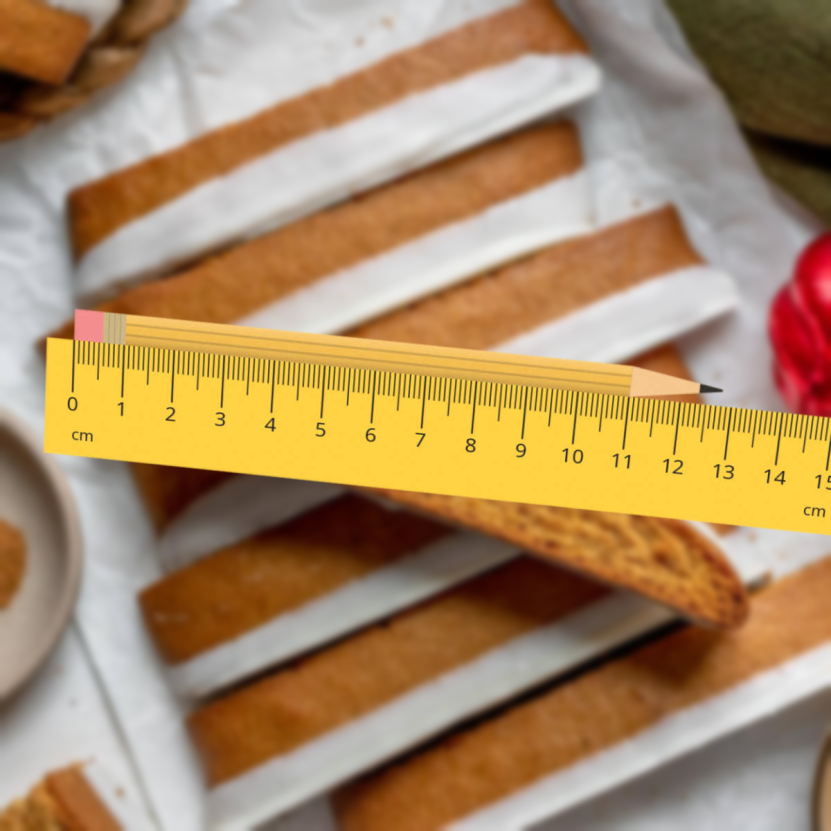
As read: **12.8** cm
